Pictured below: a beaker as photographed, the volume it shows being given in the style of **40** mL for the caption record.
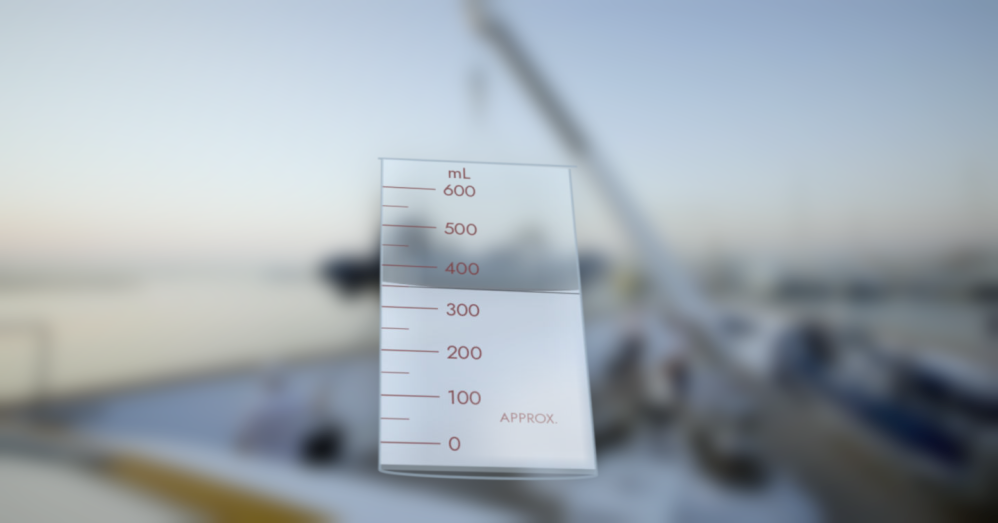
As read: **350** mL
